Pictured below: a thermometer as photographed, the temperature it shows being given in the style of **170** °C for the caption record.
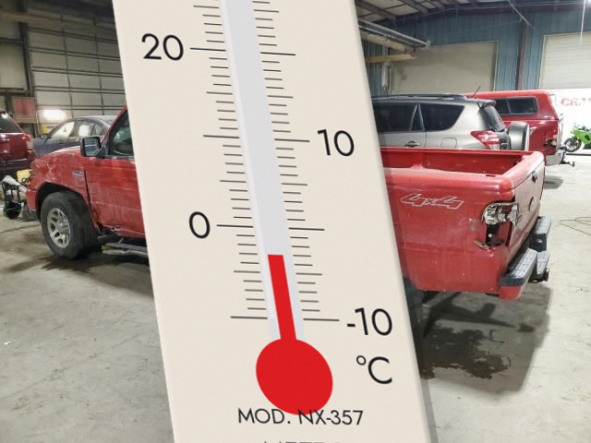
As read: **-3** °C
